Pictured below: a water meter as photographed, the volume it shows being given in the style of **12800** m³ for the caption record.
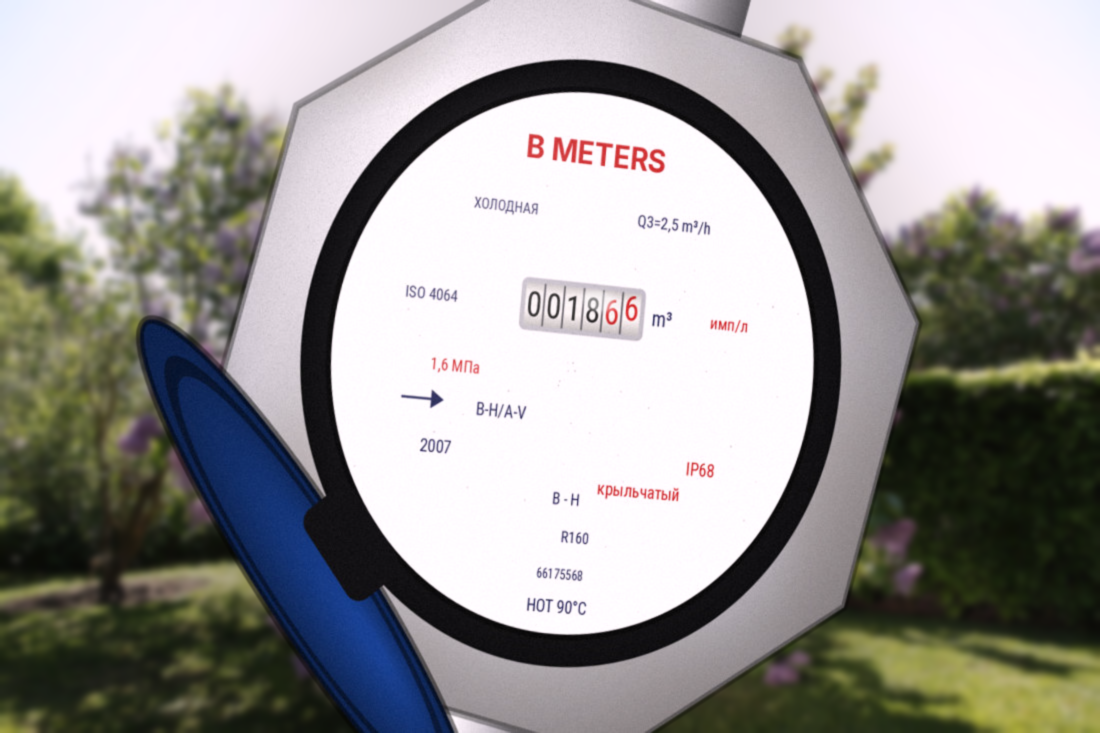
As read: **18.66** m³
